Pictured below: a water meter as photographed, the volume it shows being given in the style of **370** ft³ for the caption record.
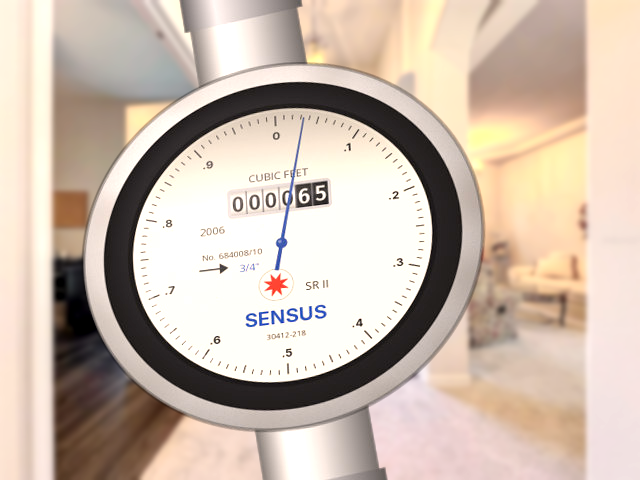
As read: **65.03** ft³
